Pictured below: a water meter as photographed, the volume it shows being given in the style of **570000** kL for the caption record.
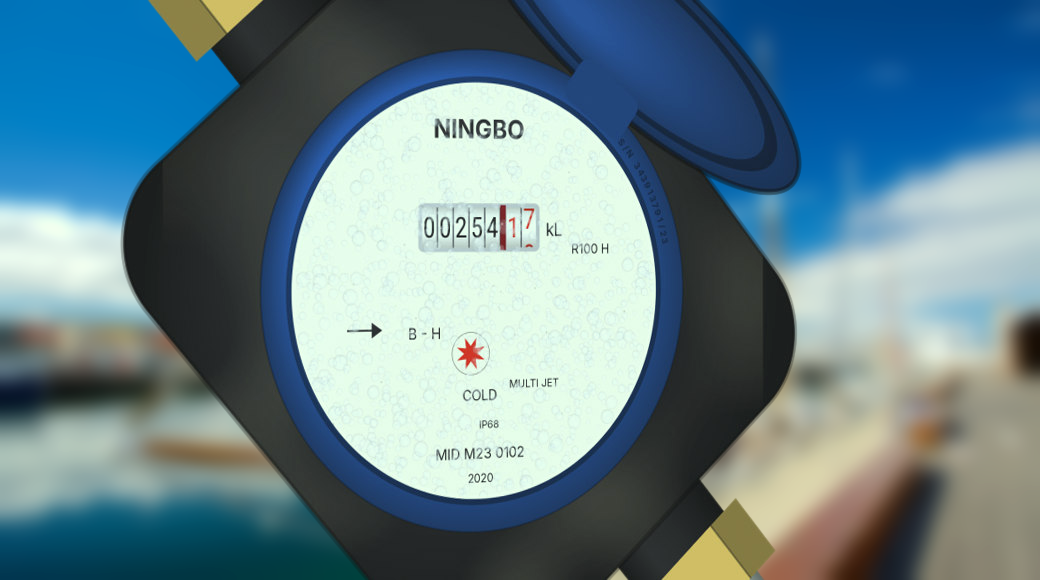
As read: **254.17** kL
